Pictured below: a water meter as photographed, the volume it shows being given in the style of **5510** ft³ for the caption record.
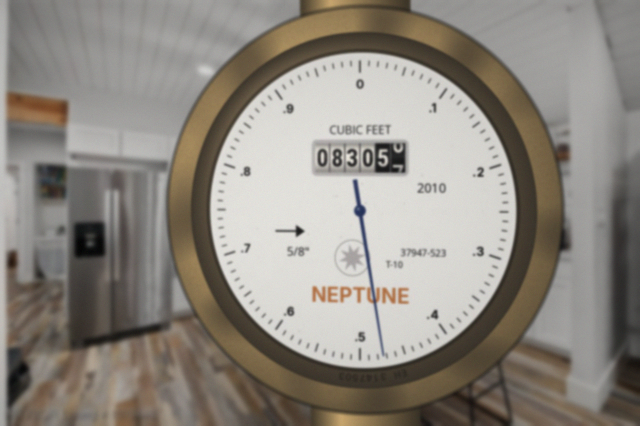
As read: **83056.47** ft³
